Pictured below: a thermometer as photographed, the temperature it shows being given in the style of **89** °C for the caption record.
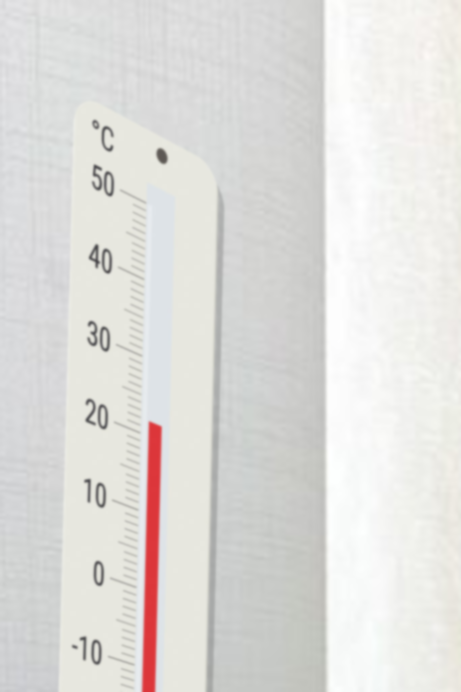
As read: **22** °C
